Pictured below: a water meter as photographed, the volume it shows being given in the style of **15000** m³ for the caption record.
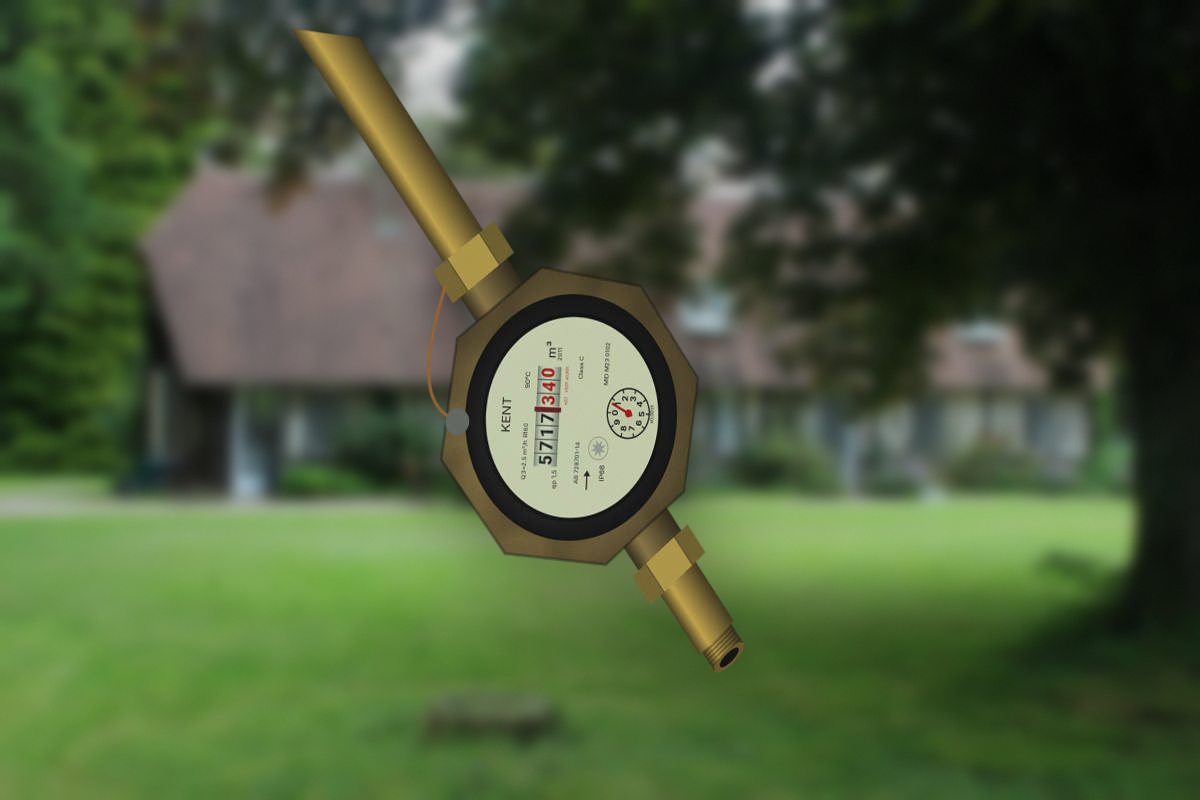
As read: **5717.3400** m³
